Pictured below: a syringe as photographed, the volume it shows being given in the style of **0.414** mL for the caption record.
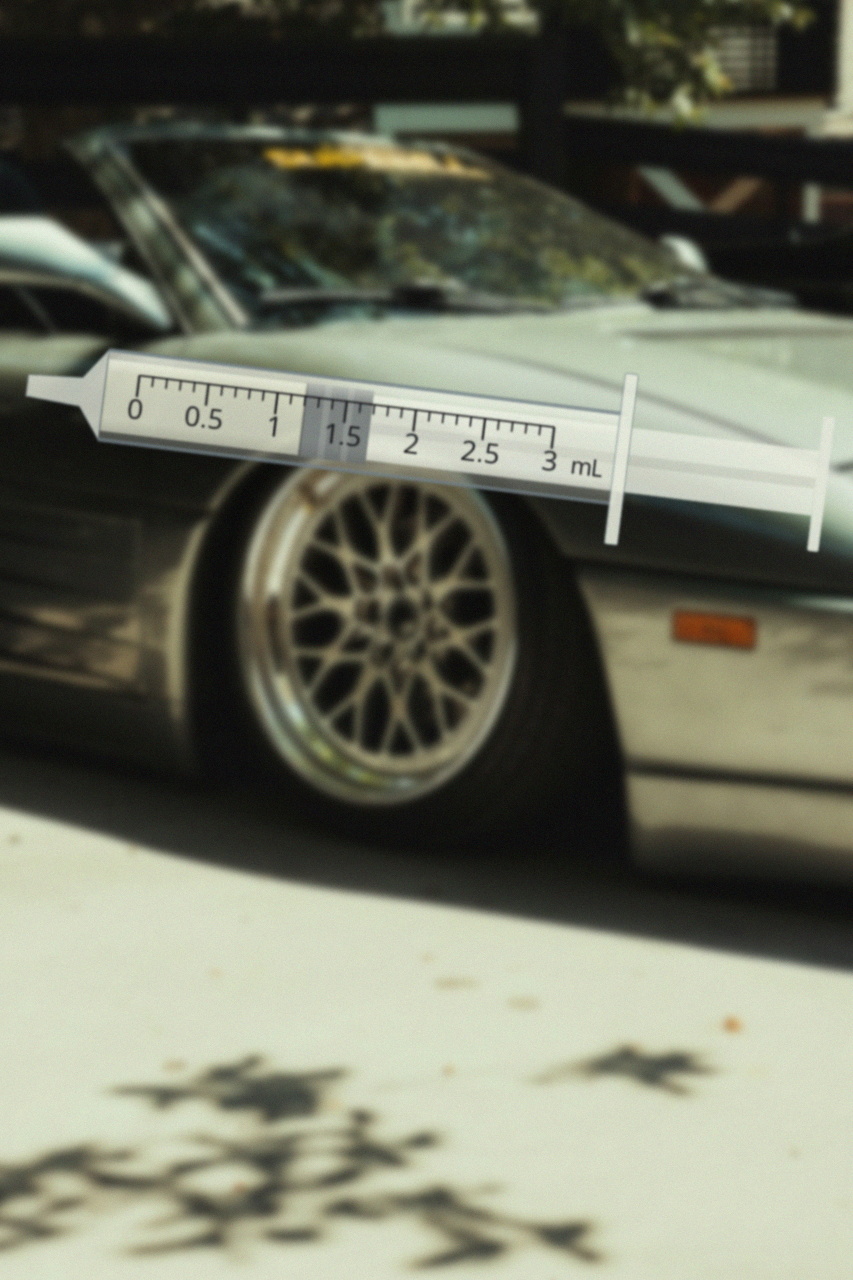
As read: **1.2** mL
